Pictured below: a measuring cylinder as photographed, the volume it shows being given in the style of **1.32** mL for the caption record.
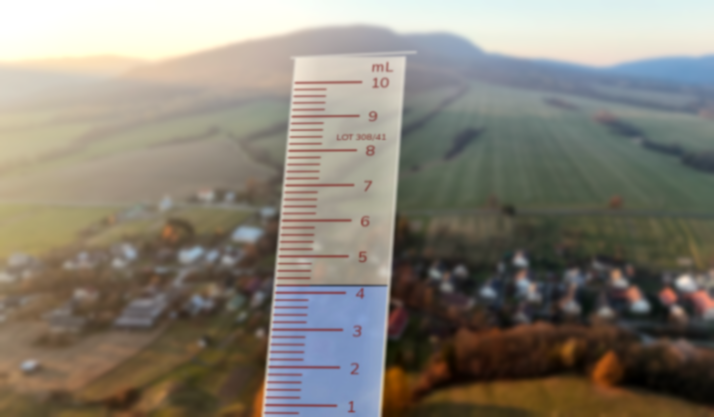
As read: **4.2** mL
